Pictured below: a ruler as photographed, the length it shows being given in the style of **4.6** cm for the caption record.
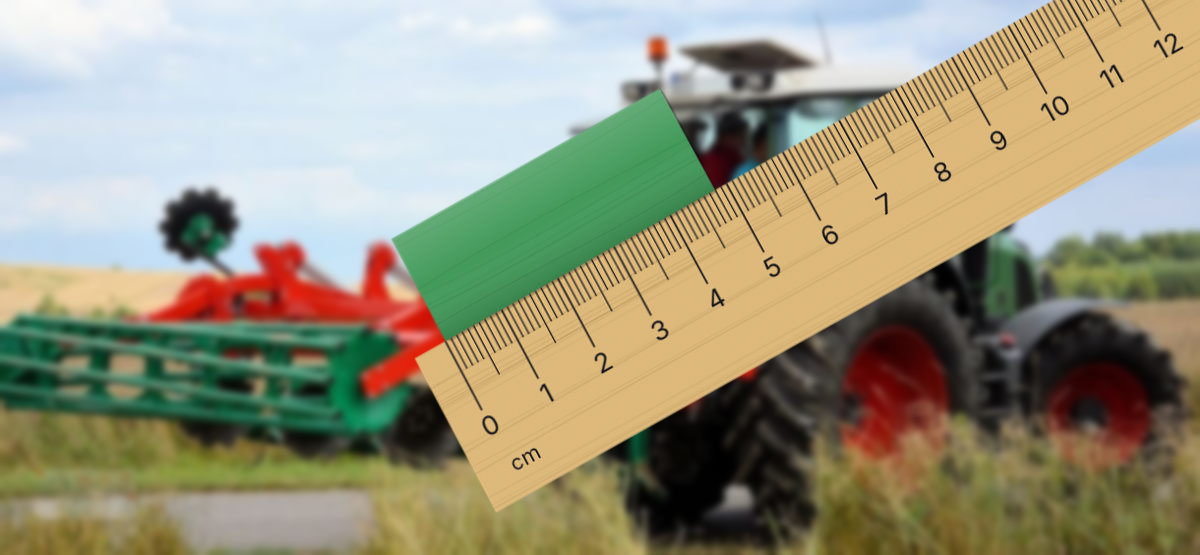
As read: **4.8** cm
